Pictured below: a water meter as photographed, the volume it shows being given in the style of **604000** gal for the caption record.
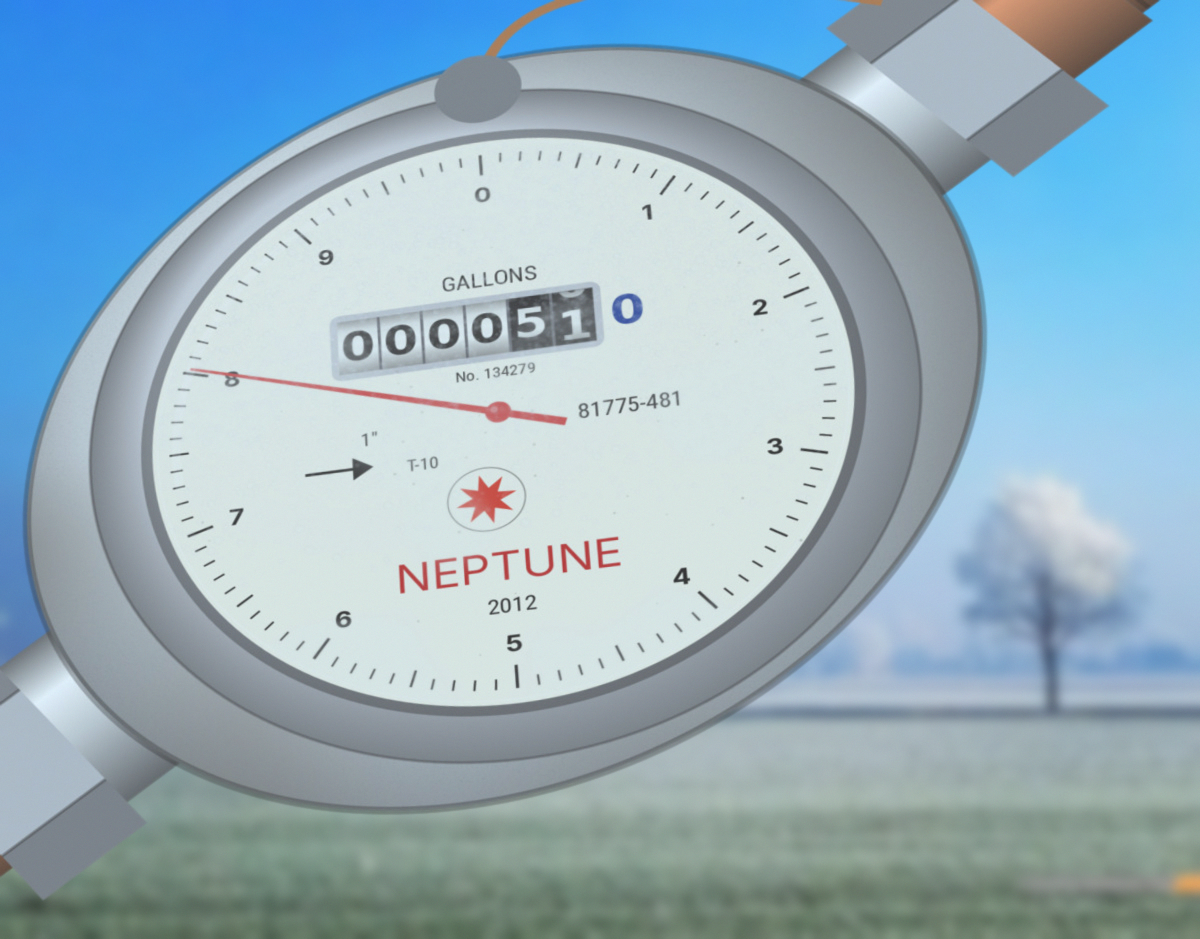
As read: **508.0** gal
